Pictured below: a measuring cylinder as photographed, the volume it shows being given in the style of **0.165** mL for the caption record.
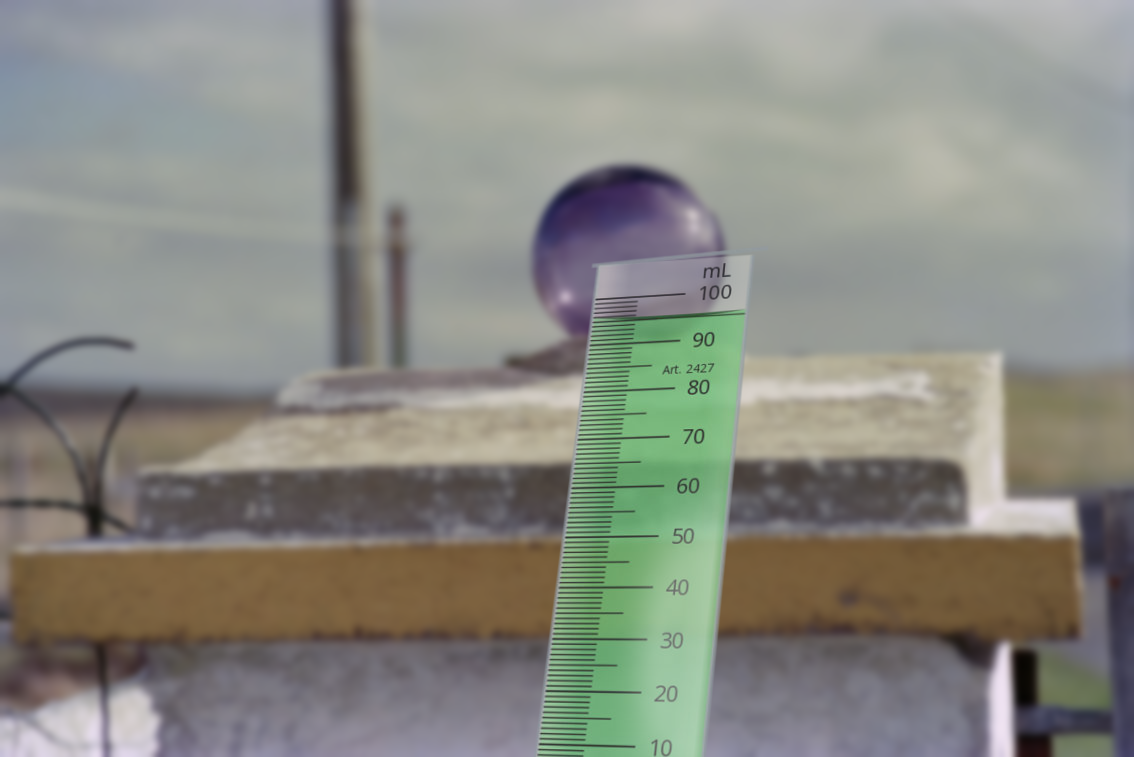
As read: **95** mL
